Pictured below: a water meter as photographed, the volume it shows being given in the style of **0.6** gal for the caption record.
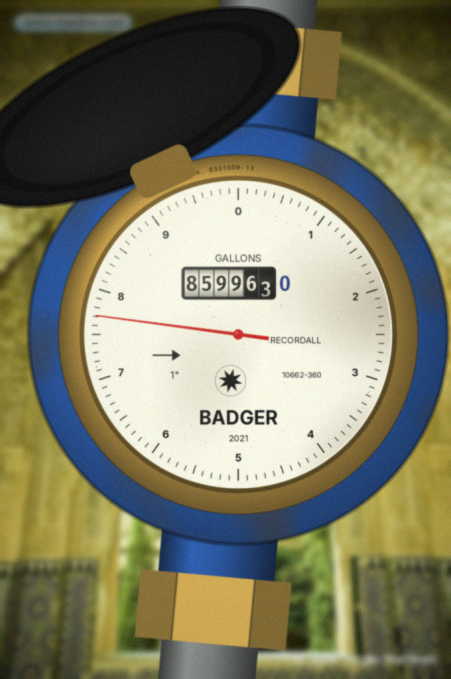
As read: **8599627.7** gal
